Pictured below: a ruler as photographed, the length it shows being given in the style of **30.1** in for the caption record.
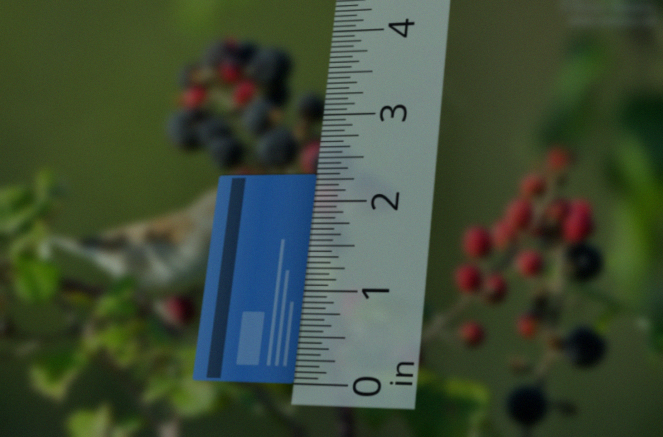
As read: **2.3125** in
